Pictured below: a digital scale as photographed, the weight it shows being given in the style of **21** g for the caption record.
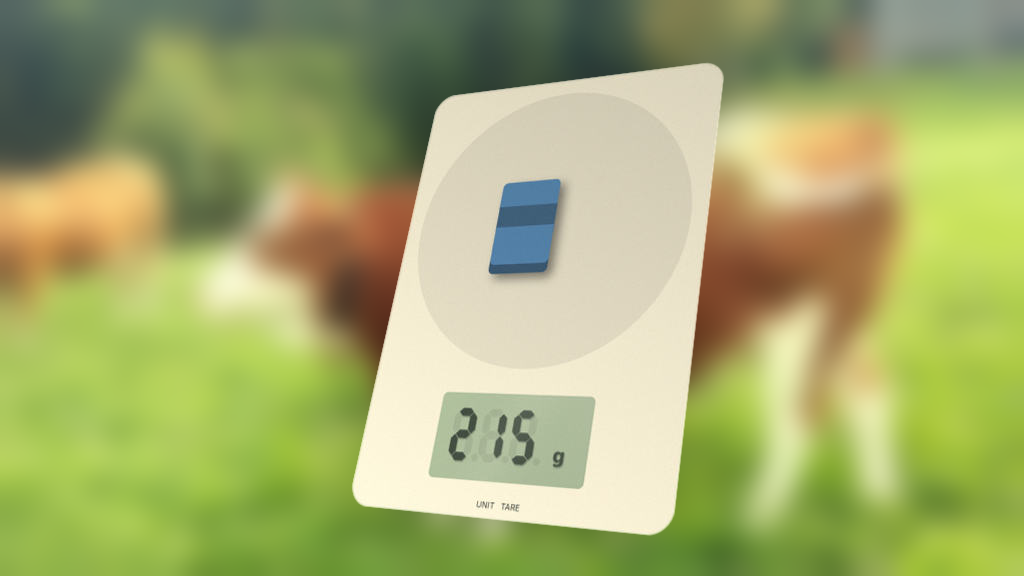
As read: **215** g
